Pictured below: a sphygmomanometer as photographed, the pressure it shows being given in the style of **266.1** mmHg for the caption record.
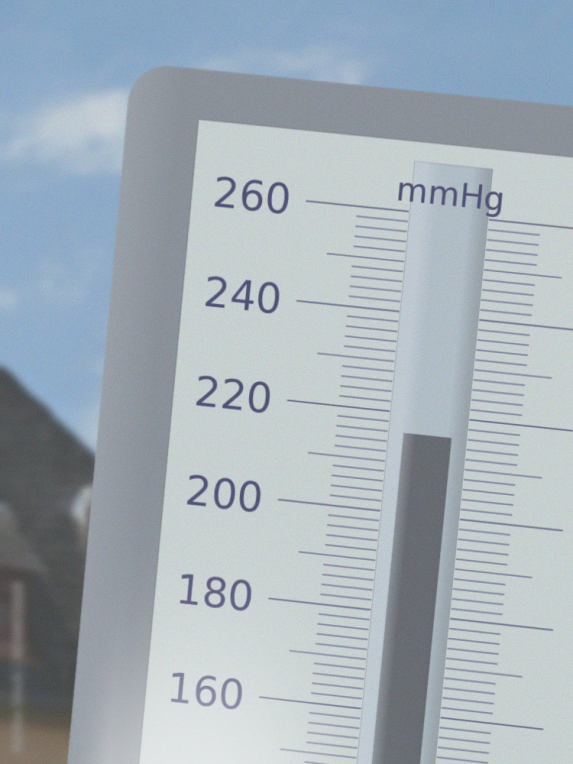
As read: **216** mmHg
